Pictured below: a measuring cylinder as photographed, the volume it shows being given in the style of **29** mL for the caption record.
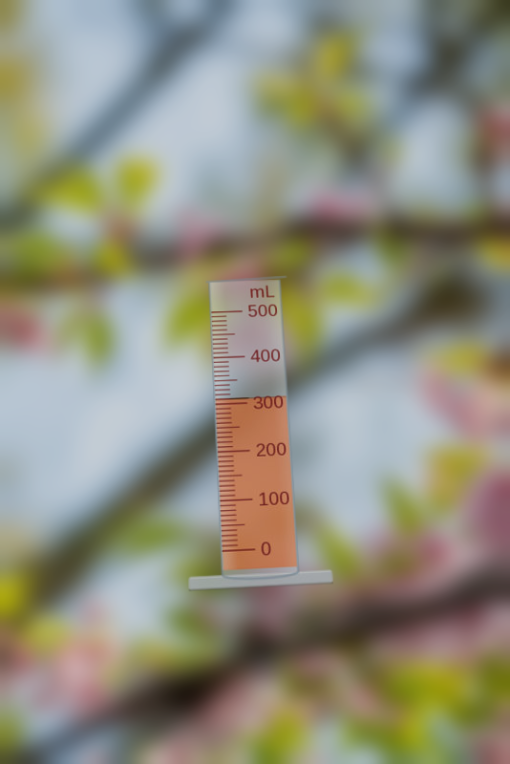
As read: **310** mL
